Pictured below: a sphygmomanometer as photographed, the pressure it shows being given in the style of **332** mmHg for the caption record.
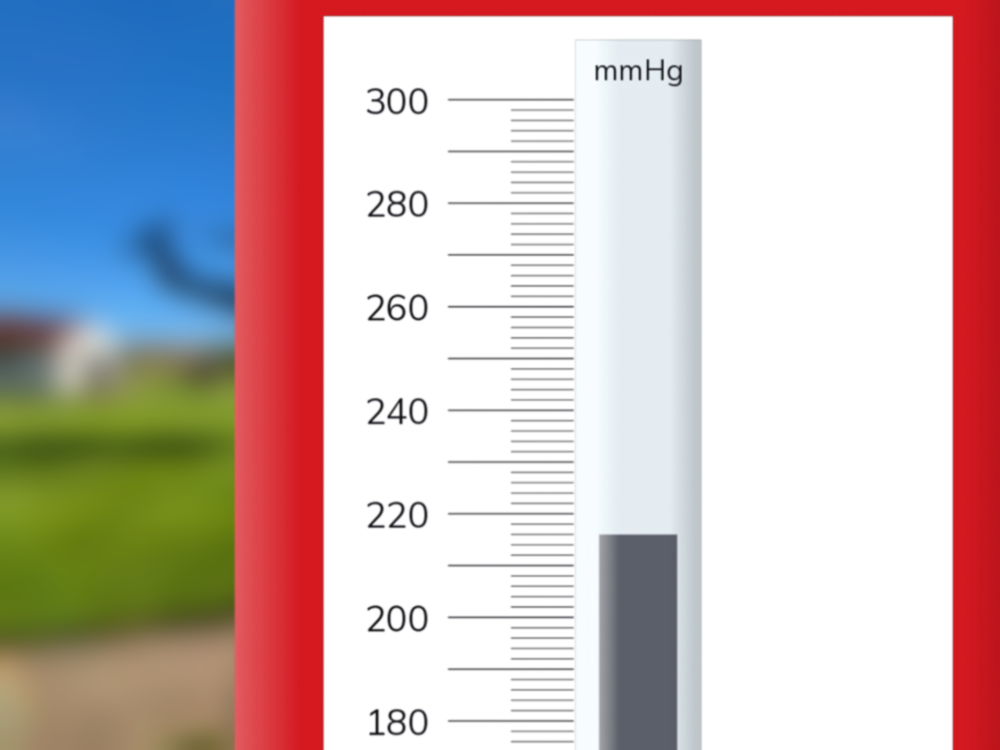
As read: **216** mmHg
